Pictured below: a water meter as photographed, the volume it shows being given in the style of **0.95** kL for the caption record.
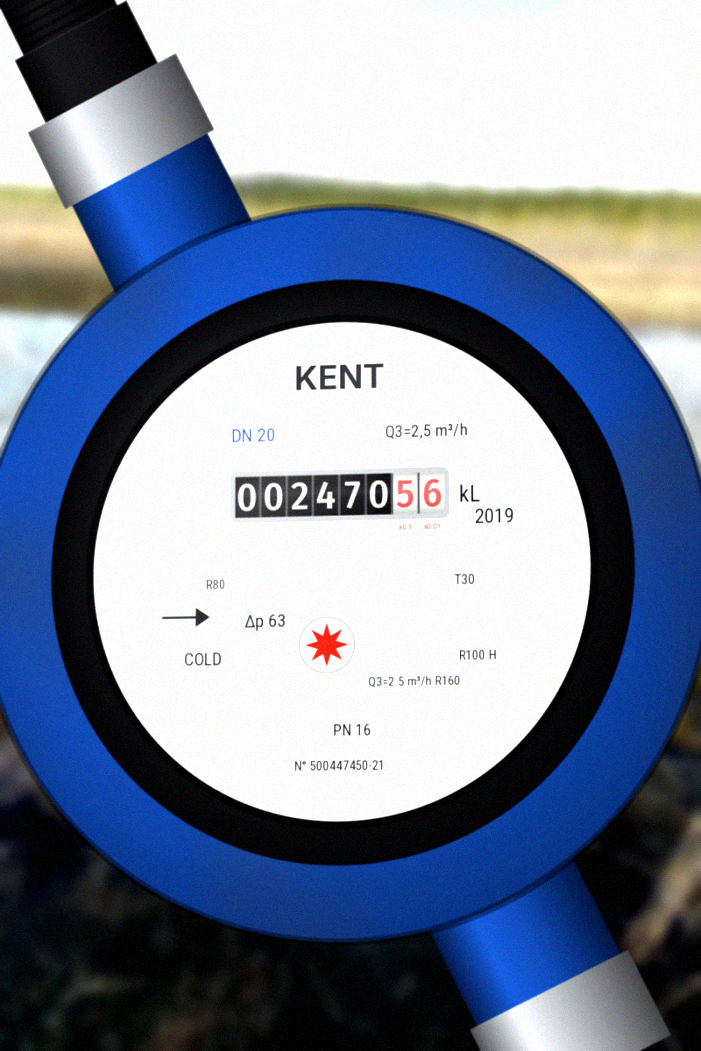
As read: **2470.56** kL
